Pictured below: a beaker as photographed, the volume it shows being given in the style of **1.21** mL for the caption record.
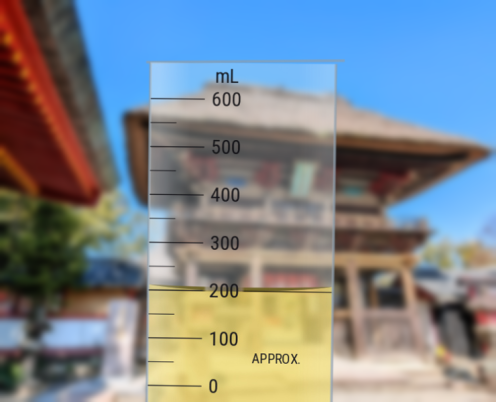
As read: **200** mL
